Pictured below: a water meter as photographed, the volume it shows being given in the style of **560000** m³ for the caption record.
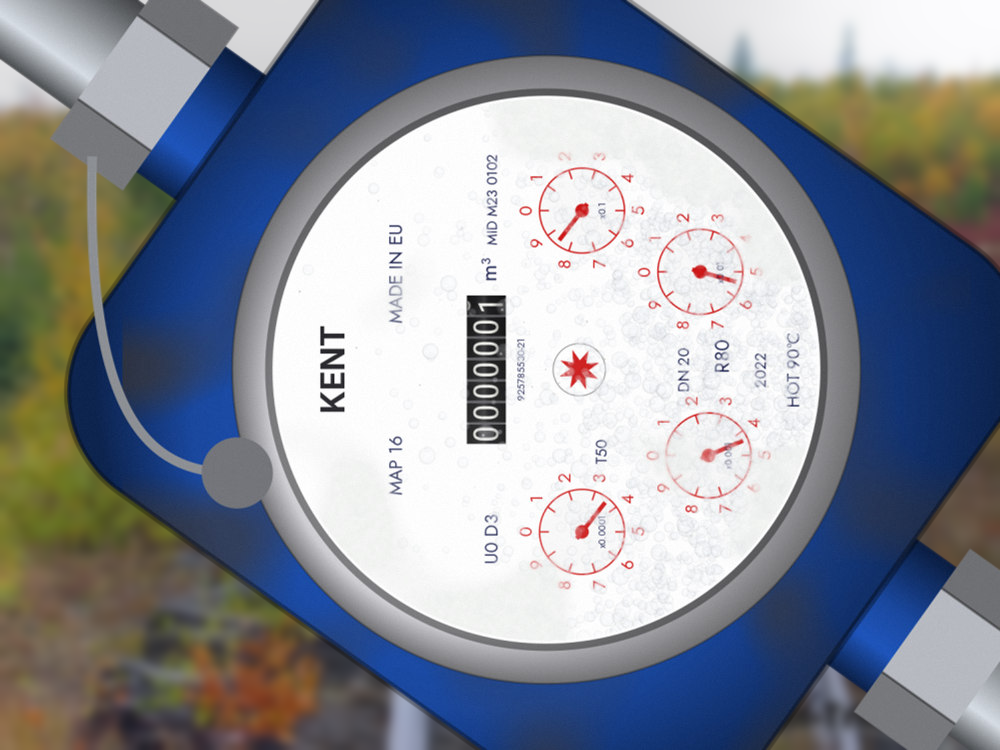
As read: **0.8543** m³
